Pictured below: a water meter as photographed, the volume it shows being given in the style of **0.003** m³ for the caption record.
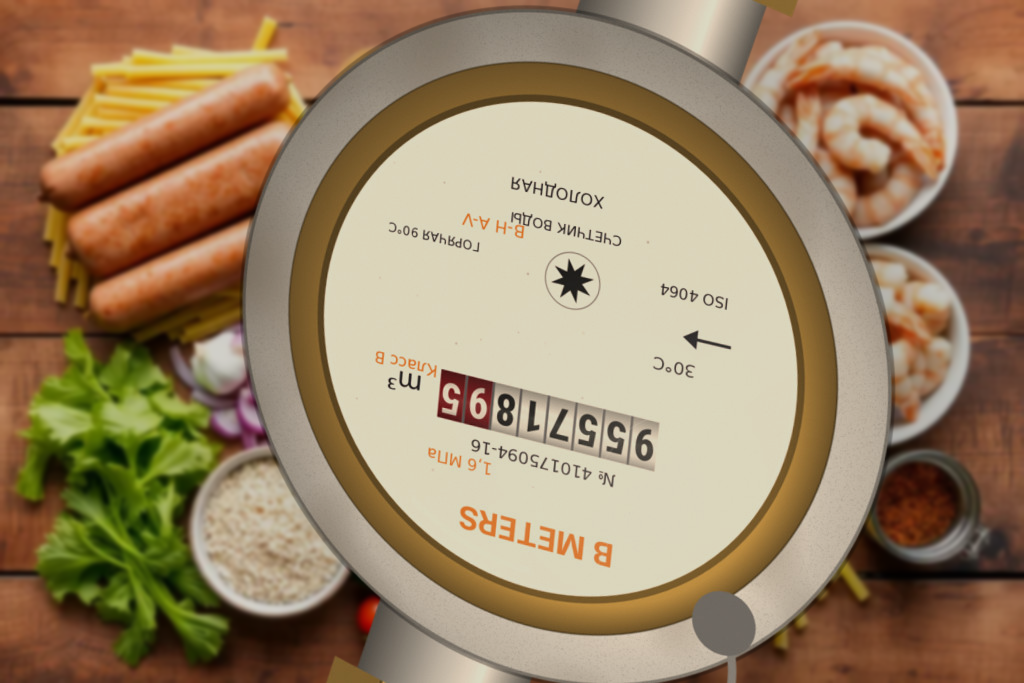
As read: **955718.95** m³
